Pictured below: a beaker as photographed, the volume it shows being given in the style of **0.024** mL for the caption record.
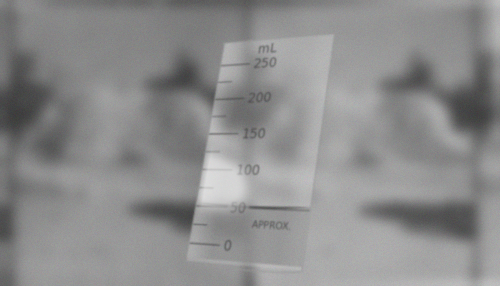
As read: **50** mL
